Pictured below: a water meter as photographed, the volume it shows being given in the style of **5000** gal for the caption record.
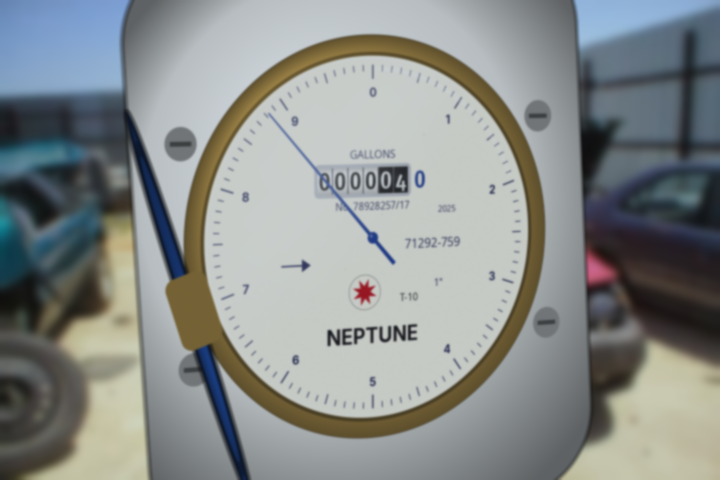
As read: **38.8** gal
